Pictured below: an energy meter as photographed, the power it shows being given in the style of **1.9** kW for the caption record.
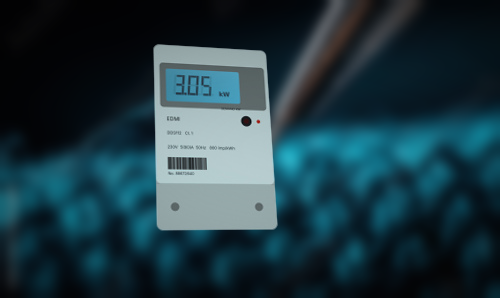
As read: **3.05** kW
